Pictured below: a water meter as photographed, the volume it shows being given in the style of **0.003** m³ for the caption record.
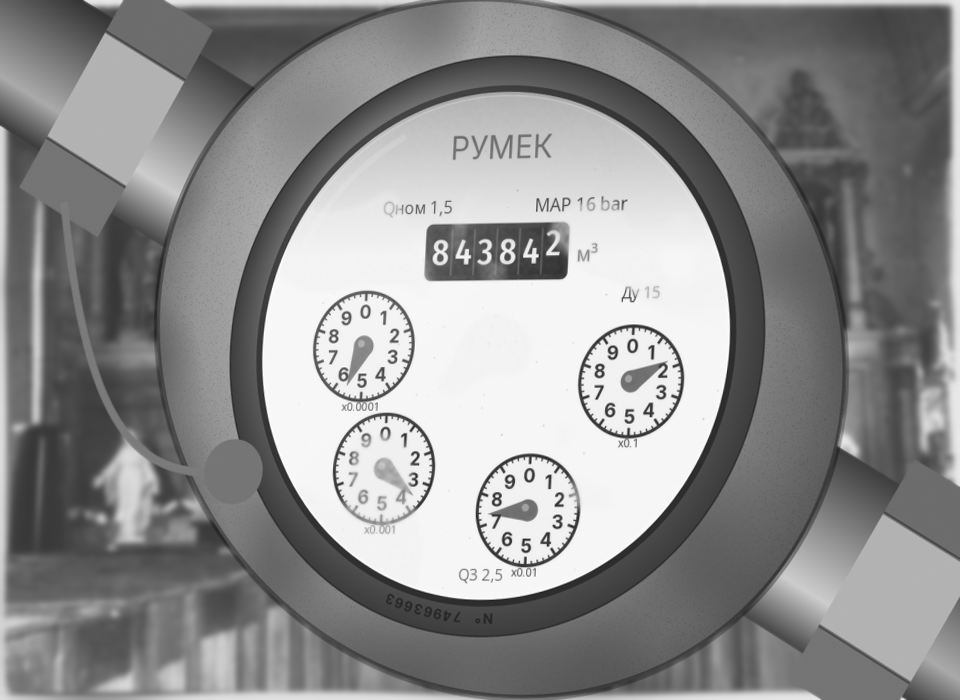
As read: **843842.1735** m³
